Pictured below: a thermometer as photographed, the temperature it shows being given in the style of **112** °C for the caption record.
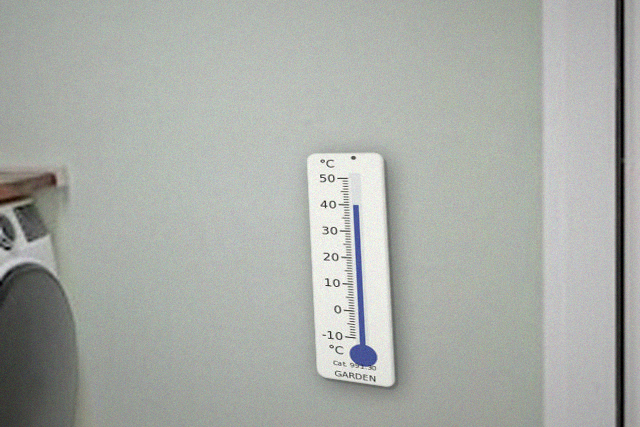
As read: **40** °C
